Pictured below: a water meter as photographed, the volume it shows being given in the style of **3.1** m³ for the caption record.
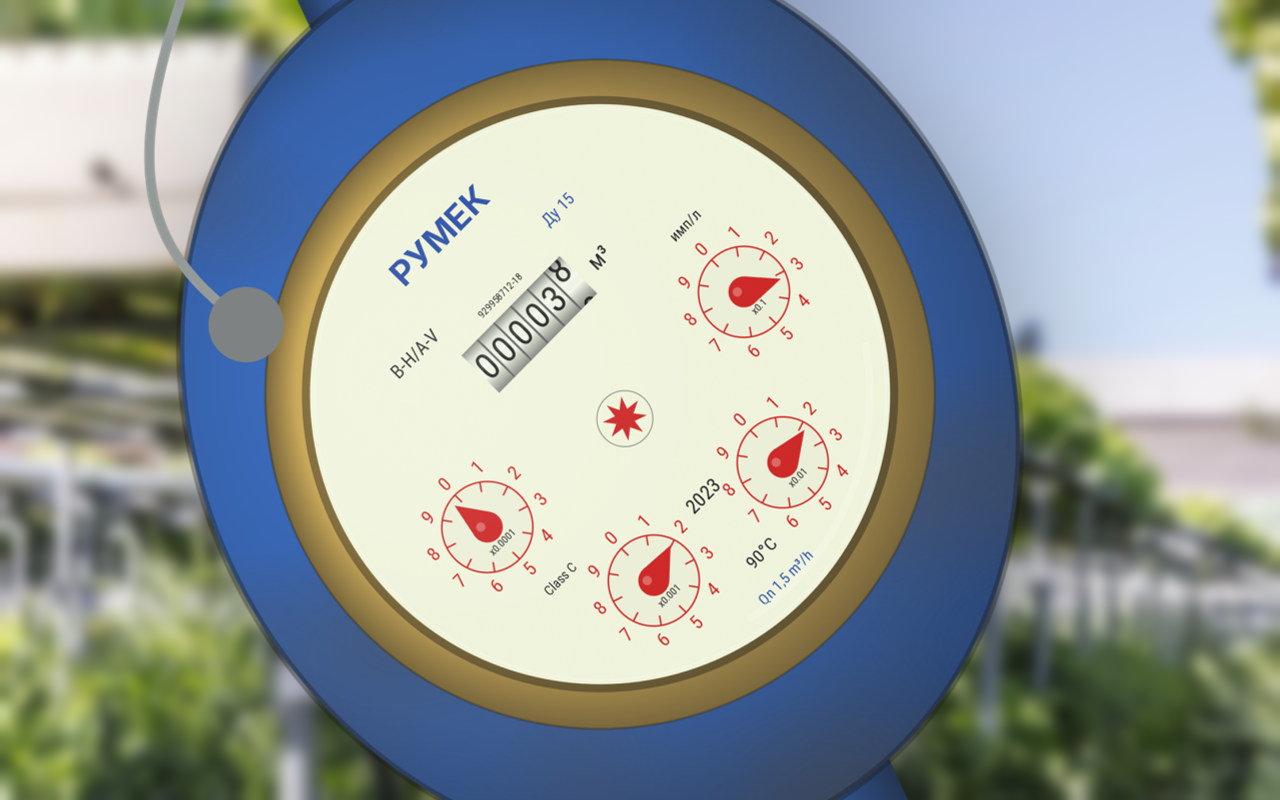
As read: **38.3219** m³
